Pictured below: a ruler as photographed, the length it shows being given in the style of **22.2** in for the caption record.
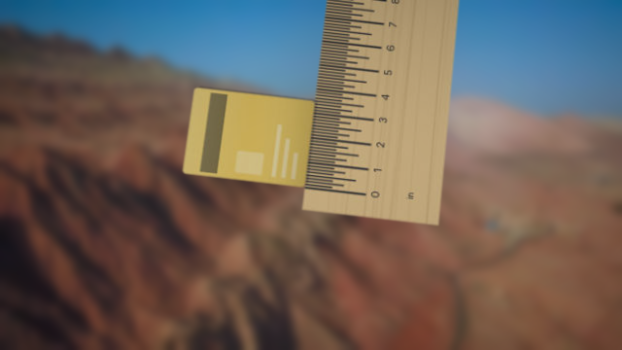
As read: **3.5** in
